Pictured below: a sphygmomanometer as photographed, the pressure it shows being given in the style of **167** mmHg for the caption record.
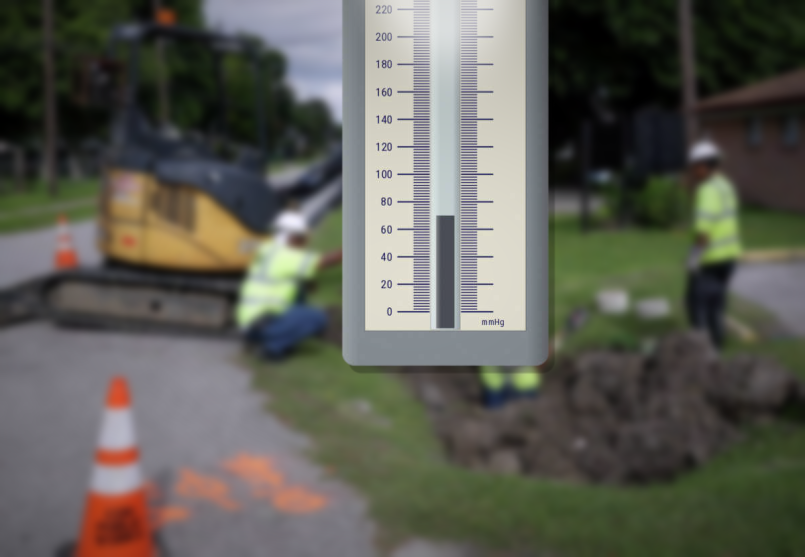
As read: **70** mmHg
